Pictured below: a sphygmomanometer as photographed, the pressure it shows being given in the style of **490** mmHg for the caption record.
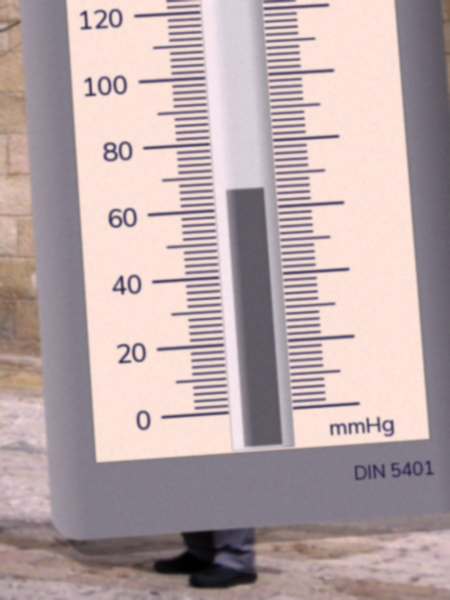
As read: **66** mmHg
